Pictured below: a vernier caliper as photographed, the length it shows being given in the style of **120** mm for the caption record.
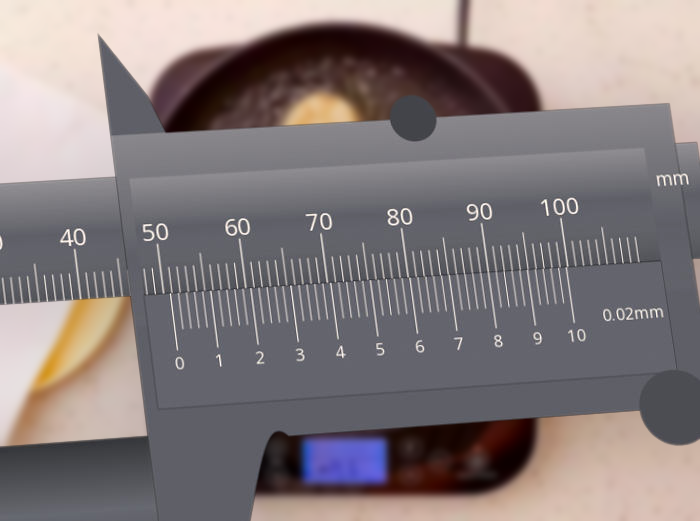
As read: **50.8** mm
